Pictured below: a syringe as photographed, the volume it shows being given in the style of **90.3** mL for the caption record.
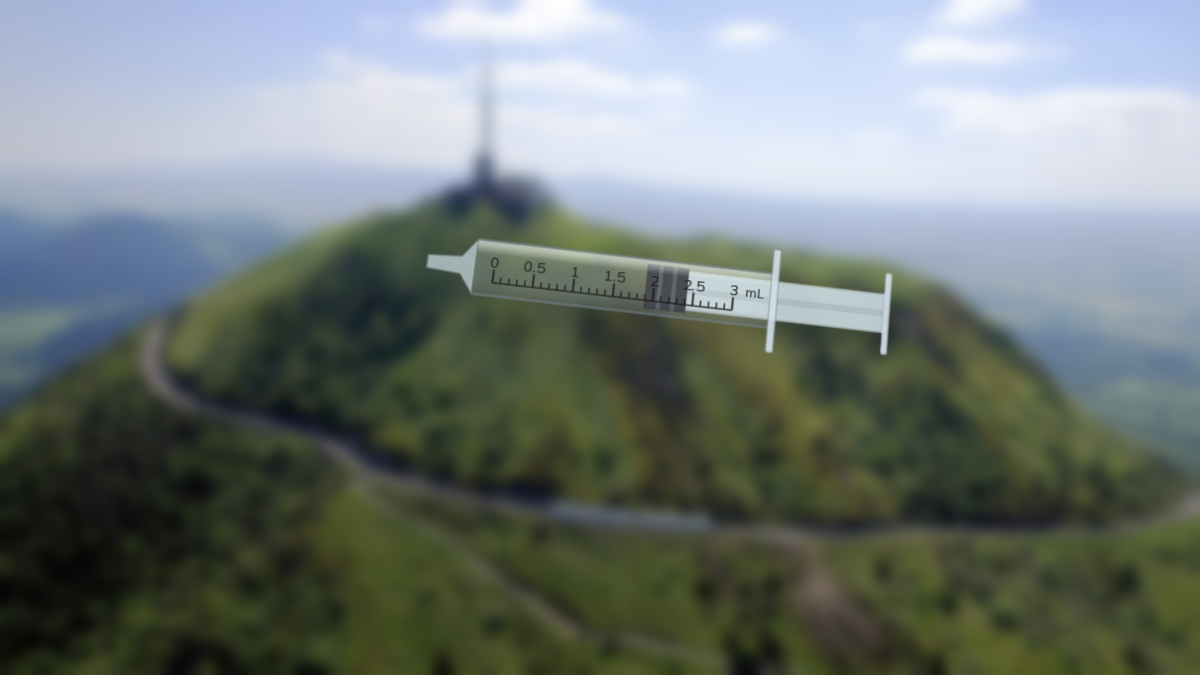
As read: **1.9** mL
